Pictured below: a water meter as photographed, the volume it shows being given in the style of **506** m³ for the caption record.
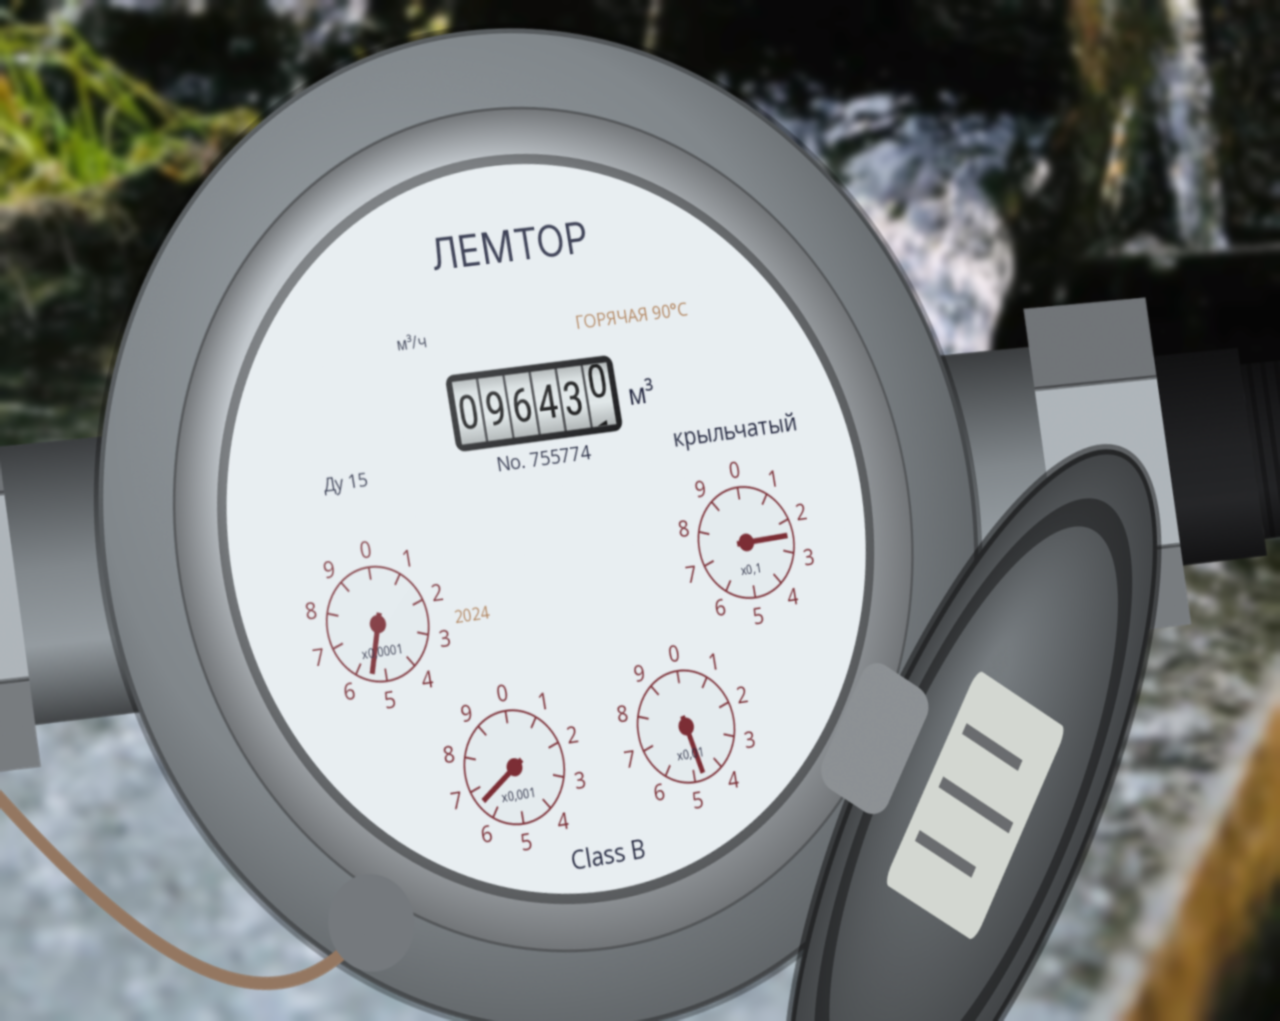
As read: **96430.2465** m³
